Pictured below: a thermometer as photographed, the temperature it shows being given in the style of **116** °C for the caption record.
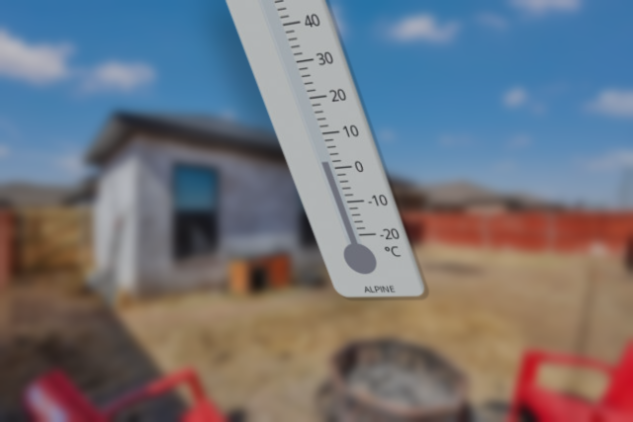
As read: **2** °C
